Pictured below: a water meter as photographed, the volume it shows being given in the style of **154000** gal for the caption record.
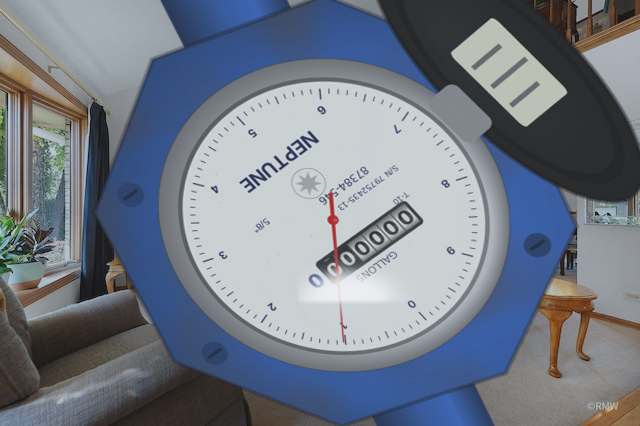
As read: **1.0** gal
